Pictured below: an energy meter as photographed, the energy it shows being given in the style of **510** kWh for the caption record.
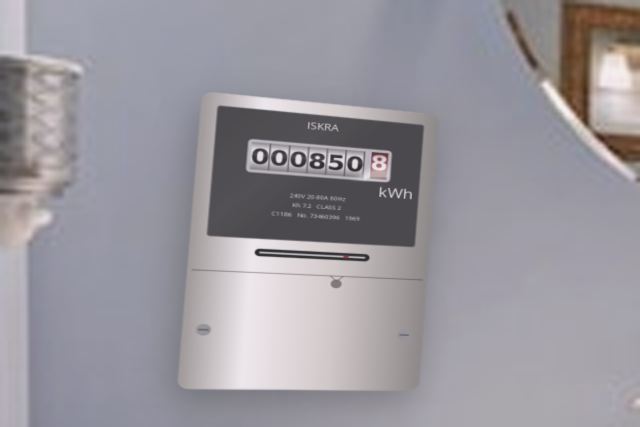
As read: **850.8** kWh
